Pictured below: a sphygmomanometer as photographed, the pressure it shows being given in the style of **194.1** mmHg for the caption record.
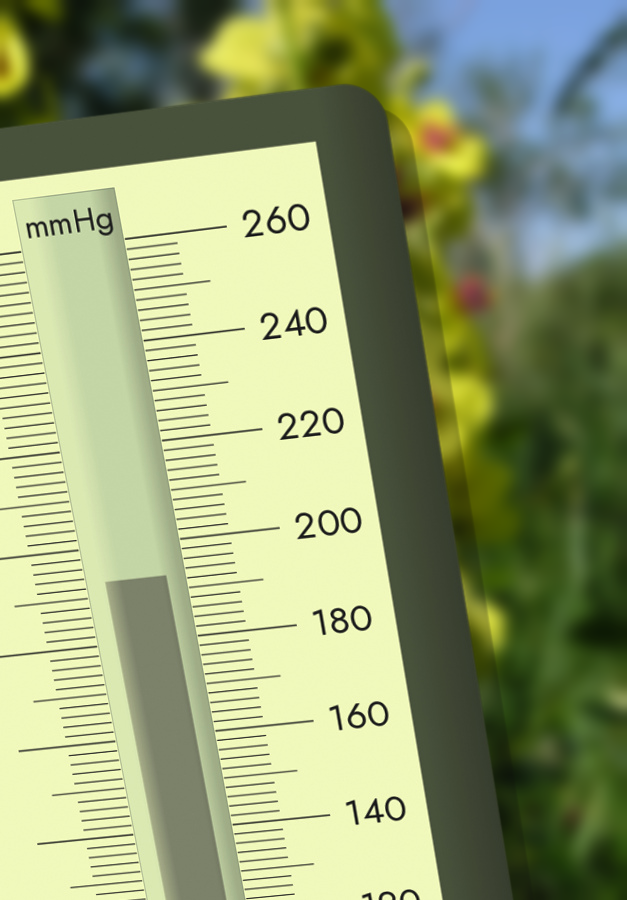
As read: **193** mmHg
